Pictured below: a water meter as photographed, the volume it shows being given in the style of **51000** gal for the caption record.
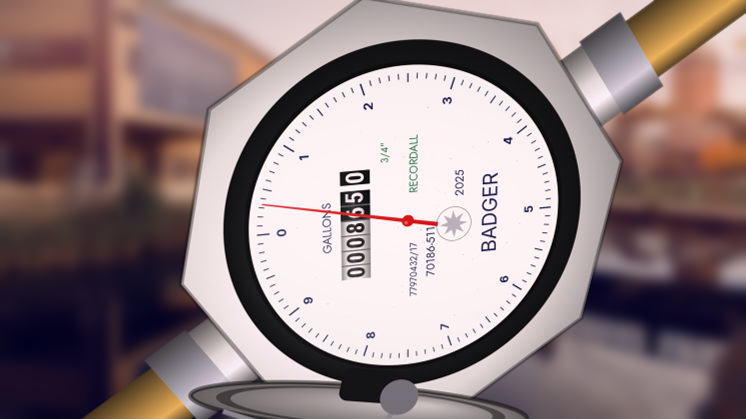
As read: **8650.3** gal
